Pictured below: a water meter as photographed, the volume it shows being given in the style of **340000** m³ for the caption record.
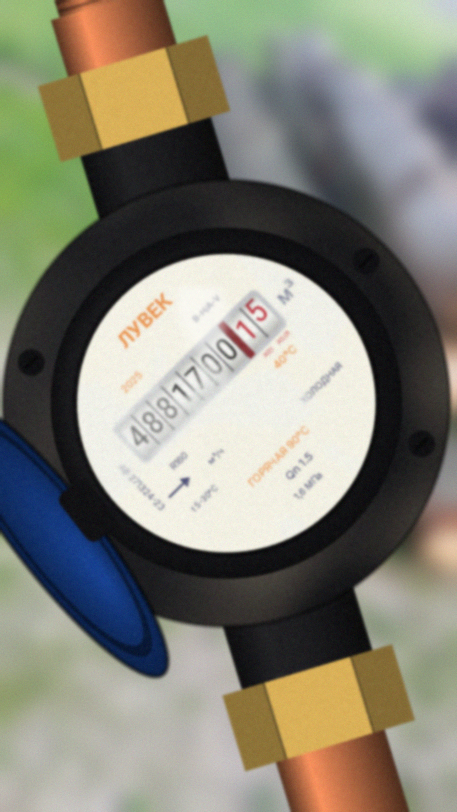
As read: **4881700.15** m³
